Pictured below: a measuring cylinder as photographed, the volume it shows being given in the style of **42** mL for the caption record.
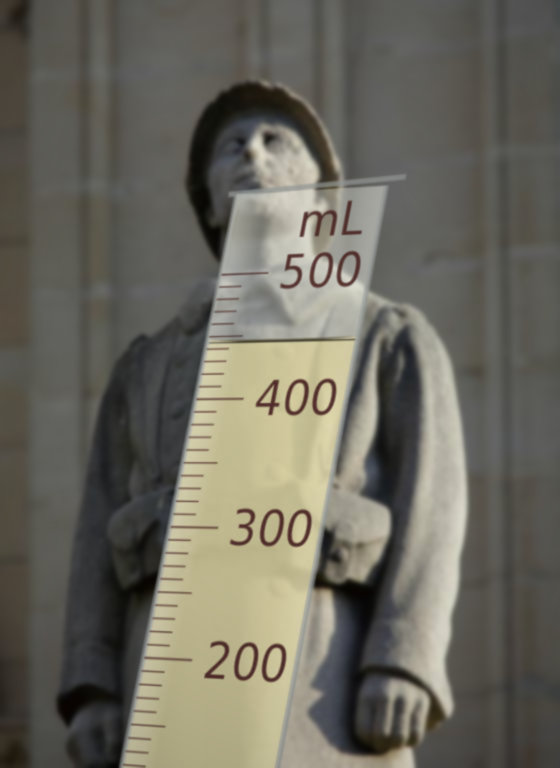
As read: **445** mL
